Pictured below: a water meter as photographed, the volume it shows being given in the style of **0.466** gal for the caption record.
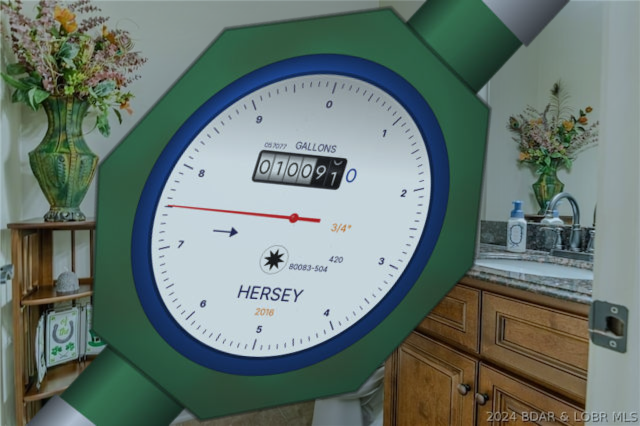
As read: **100907.5** gal
